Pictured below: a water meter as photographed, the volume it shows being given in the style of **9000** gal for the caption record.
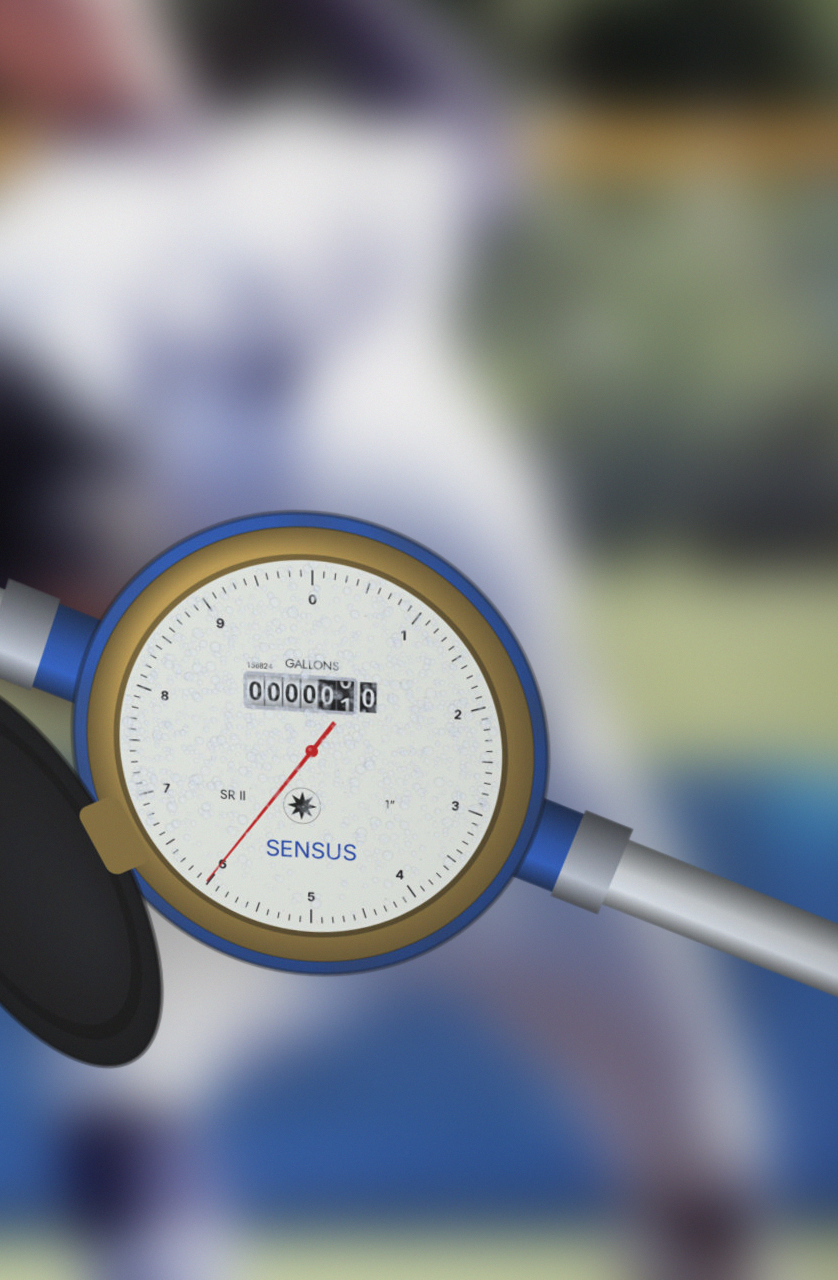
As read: **6.0** gal
